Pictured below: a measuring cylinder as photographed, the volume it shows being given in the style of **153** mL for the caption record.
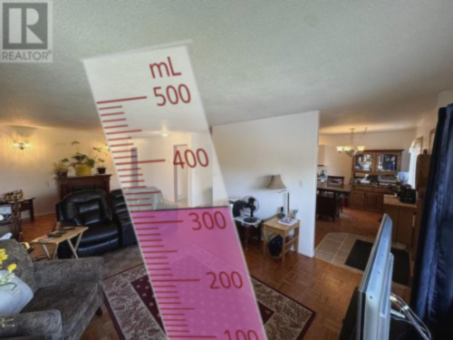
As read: **320** mL
